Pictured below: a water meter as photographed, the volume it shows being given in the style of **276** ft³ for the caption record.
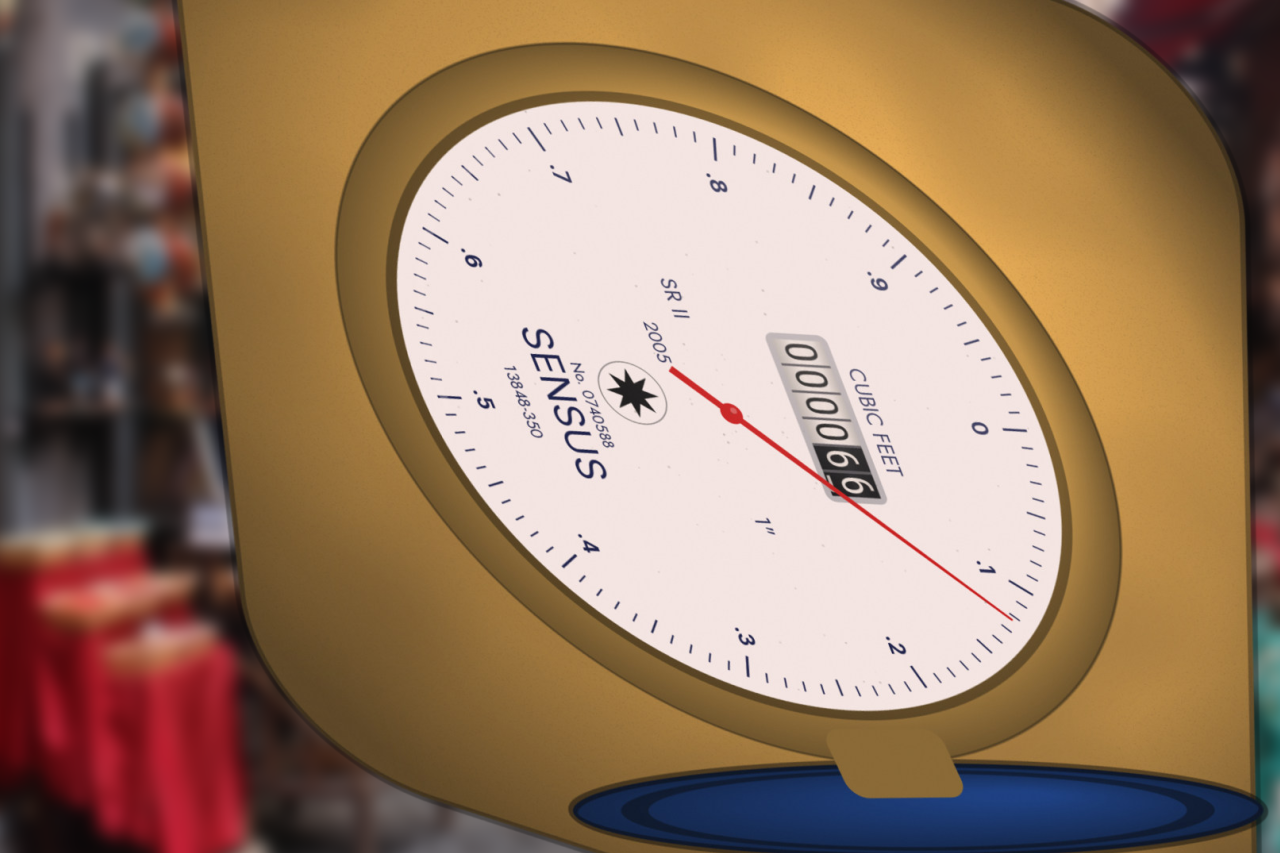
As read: **66.12** ft³
